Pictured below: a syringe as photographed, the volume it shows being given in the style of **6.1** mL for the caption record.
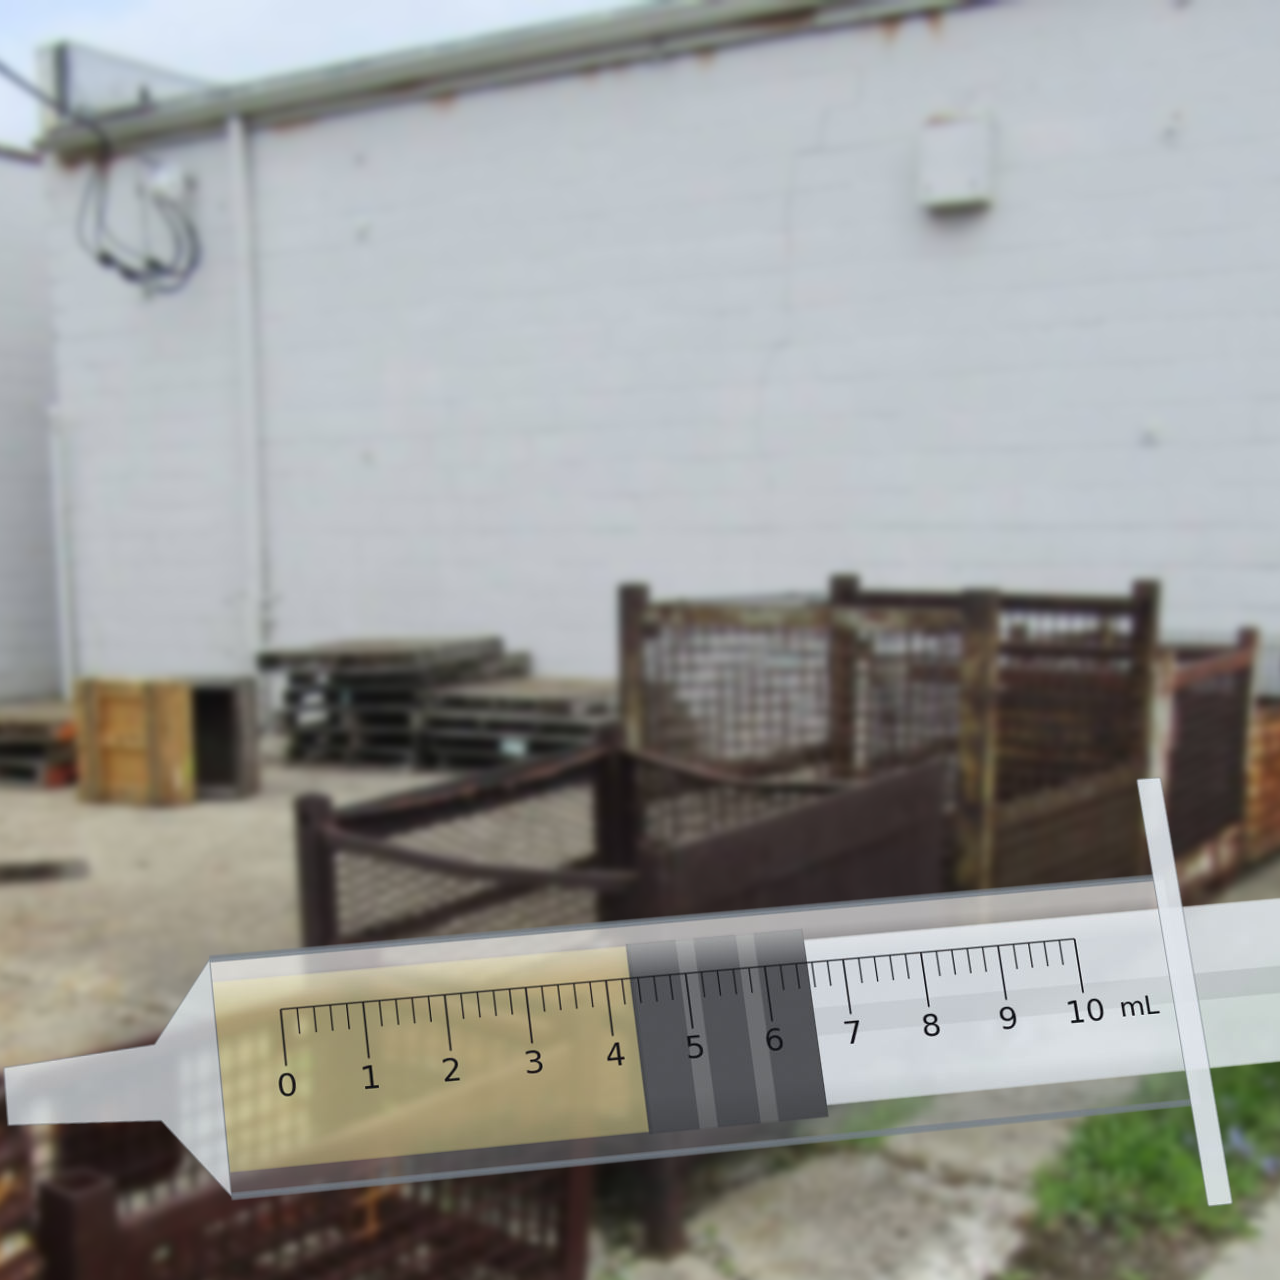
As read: **4.3** mL
